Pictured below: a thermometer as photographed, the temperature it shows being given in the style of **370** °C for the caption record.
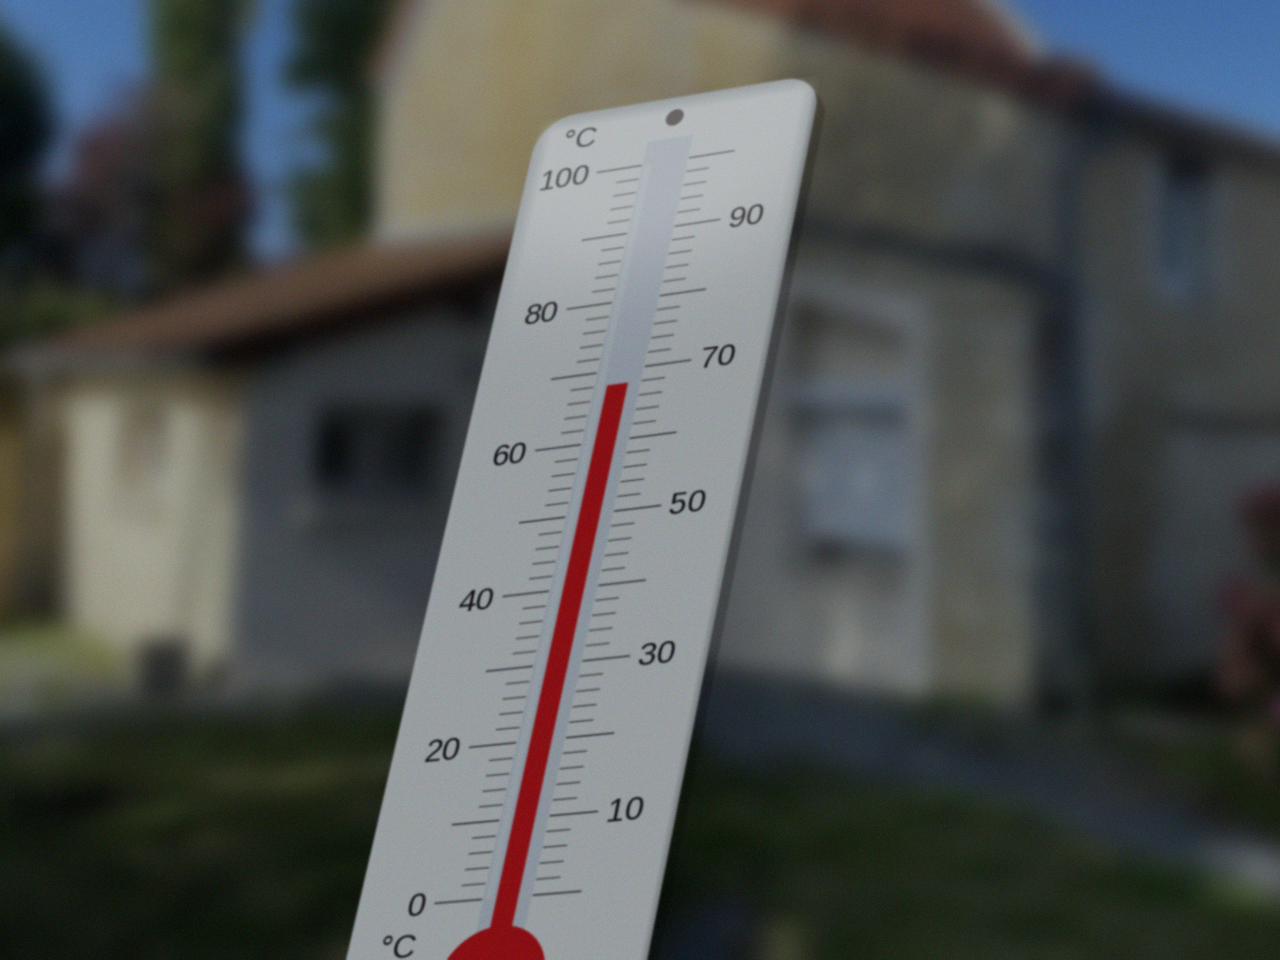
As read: **68** °C
